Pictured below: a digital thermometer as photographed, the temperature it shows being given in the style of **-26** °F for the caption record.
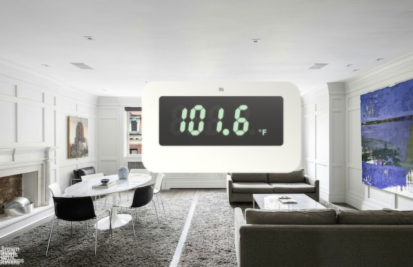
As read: **101.6** °F
